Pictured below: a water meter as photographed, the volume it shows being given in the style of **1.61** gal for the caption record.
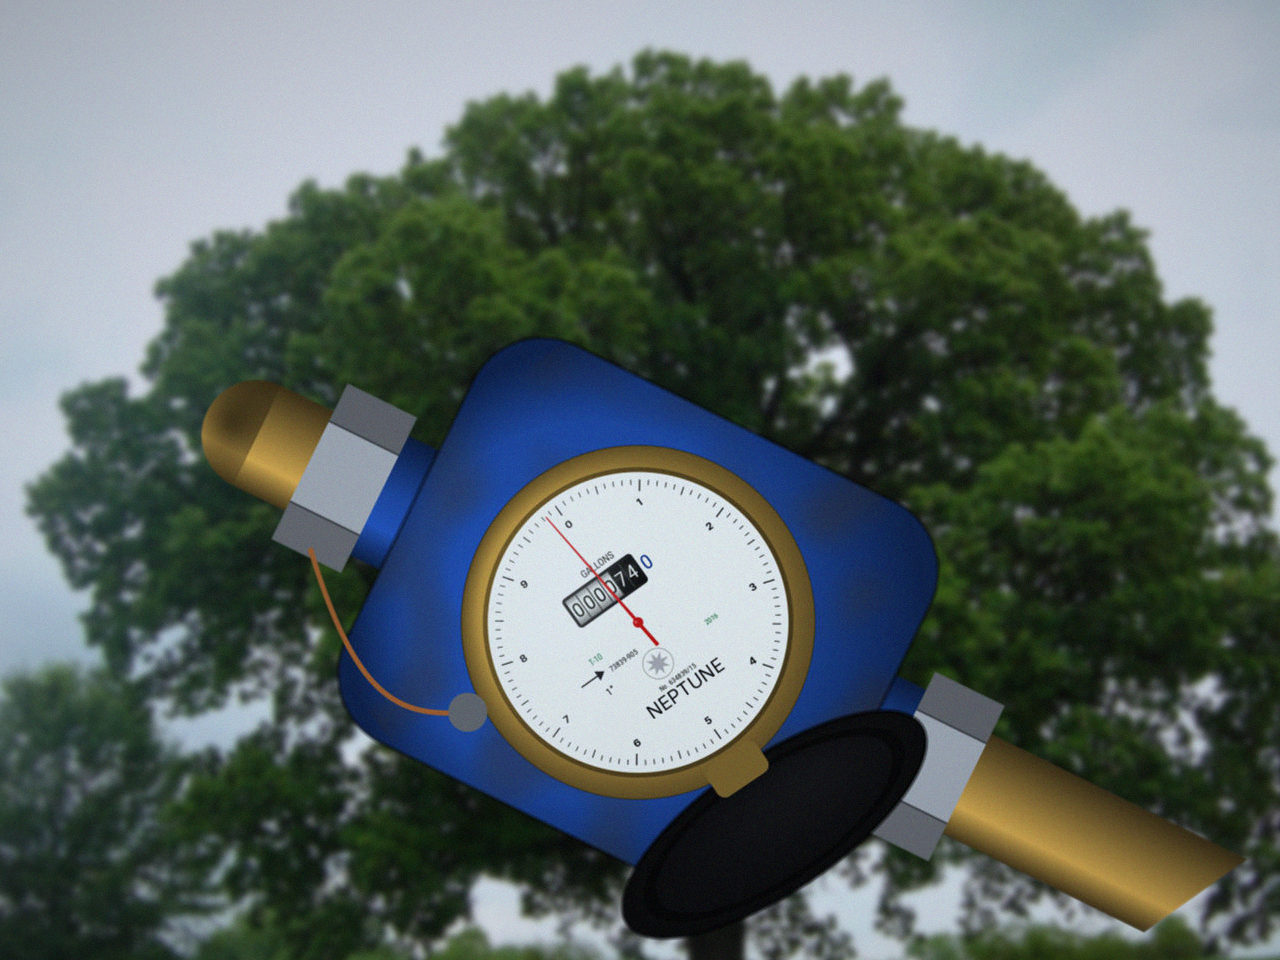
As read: **739.8** gal
